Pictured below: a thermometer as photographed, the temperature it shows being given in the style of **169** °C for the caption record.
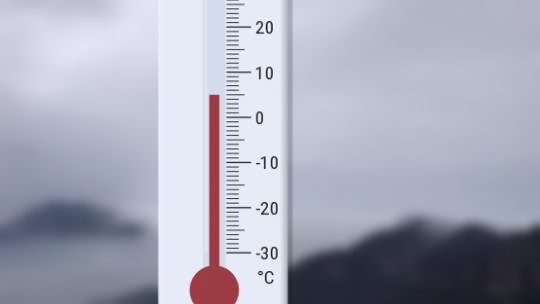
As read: **5** °C
